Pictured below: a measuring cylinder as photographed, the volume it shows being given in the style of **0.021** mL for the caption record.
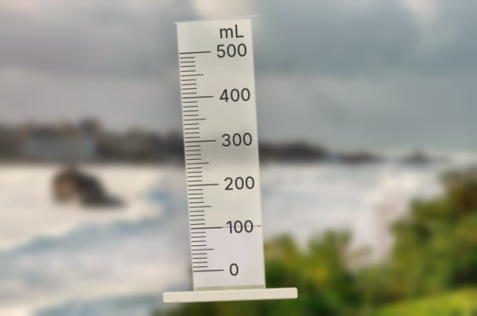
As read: **100** mL
